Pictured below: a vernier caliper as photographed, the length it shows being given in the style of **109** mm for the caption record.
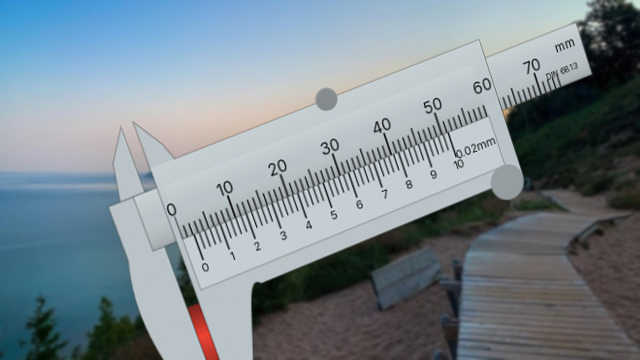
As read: **2.2** mm
